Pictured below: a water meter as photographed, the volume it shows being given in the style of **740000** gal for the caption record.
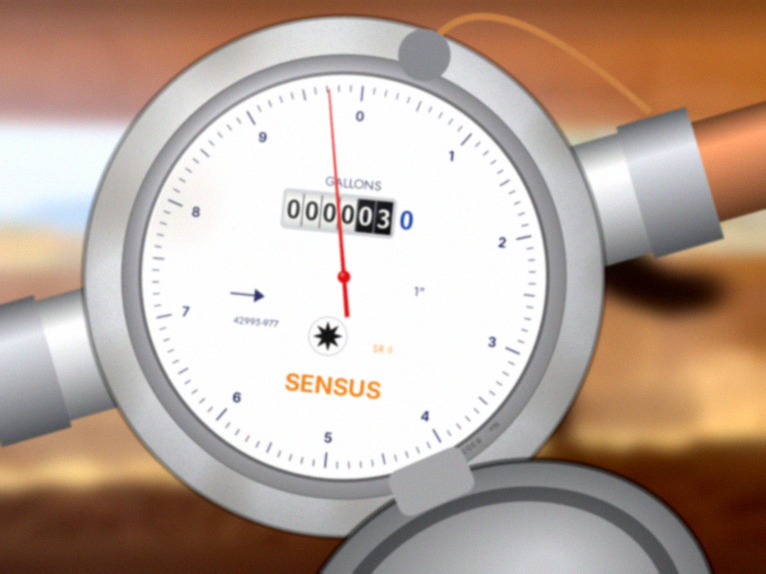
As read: **29.7** gal
